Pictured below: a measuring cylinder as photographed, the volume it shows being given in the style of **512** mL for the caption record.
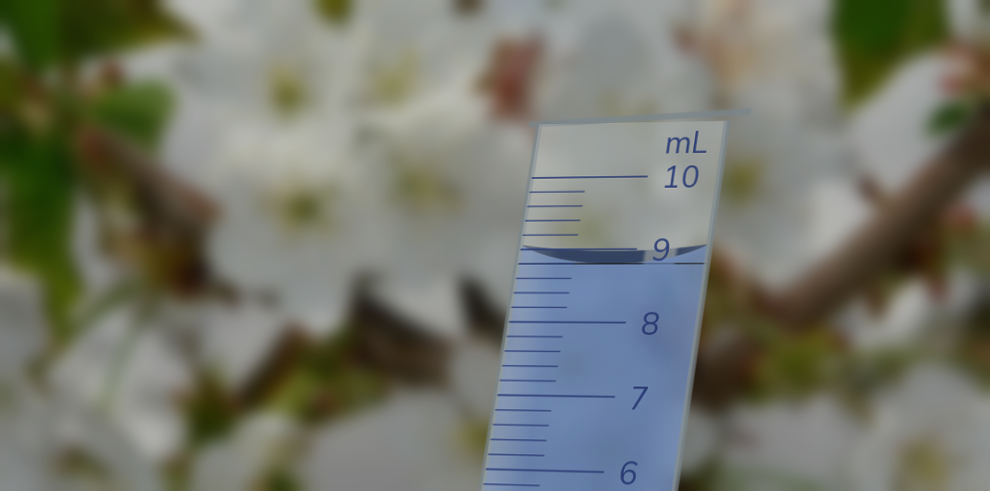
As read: **8.8** mL
